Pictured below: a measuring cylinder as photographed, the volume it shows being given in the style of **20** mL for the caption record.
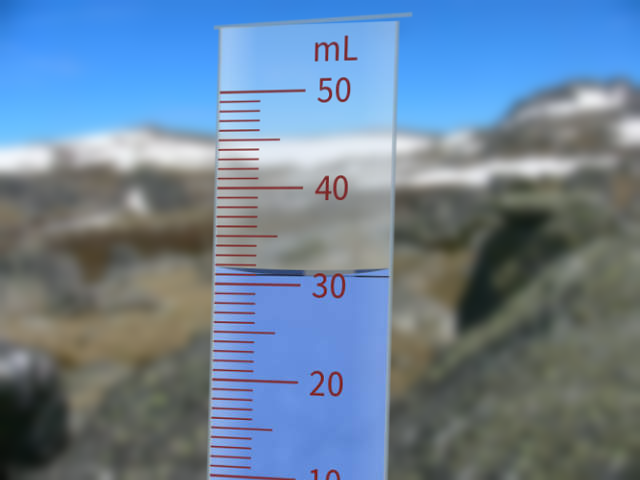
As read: **31** mL
